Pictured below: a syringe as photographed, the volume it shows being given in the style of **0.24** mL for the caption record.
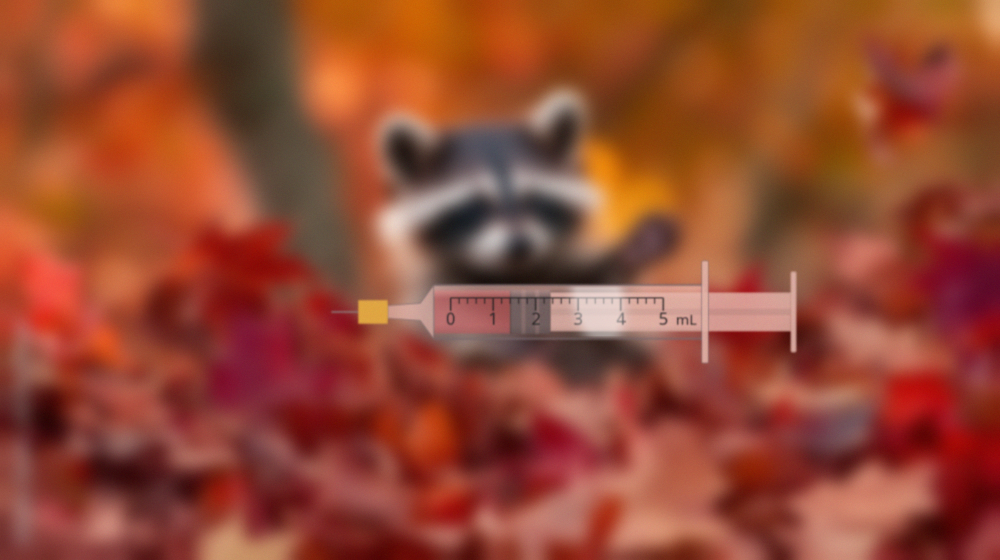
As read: **1.4** mL
